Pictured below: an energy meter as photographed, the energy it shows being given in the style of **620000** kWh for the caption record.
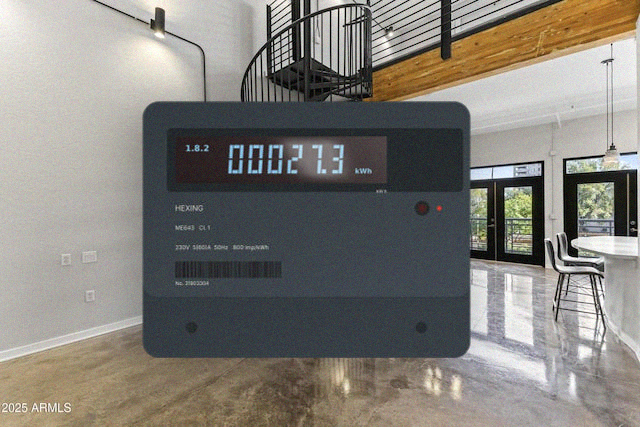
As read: **27.3** kWh
